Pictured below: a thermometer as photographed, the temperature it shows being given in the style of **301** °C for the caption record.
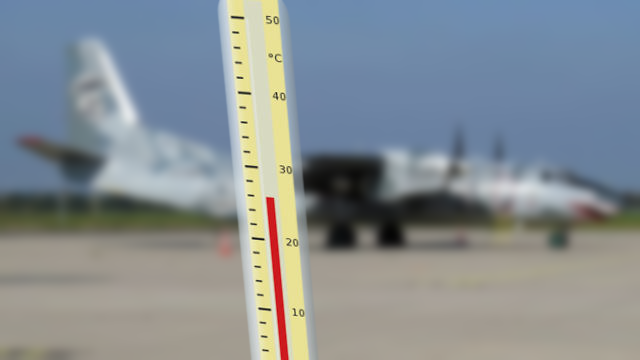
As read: **26** °C
